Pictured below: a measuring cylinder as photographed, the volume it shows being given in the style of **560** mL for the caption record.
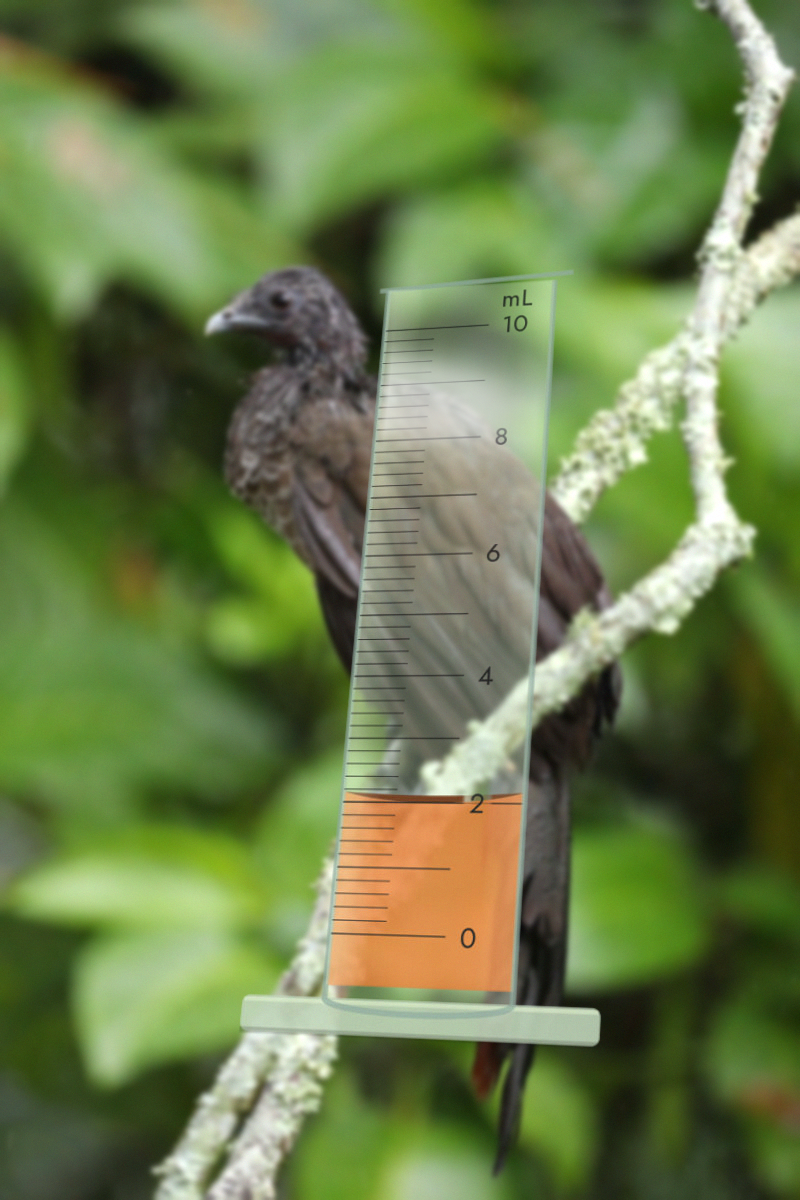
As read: **2** mL
